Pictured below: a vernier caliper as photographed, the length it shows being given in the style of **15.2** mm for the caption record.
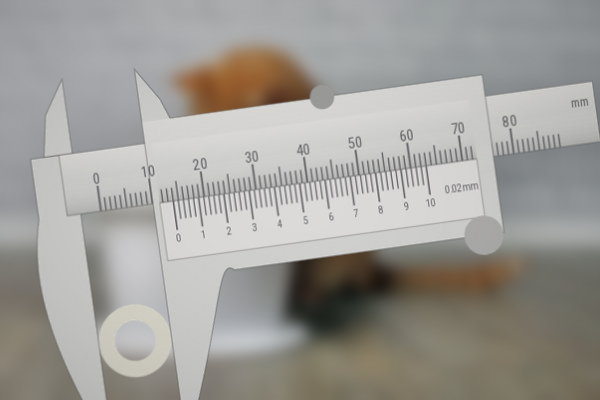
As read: **14.0** mm
